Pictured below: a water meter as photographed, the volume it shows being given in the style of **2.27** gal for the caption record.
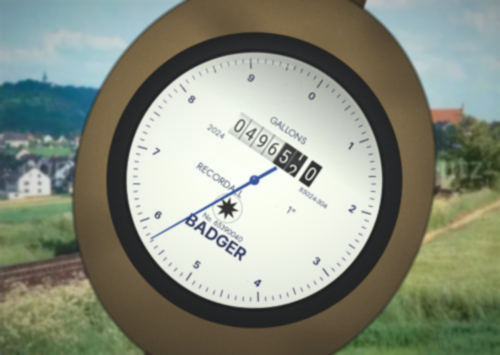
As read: **496515.7** gal
